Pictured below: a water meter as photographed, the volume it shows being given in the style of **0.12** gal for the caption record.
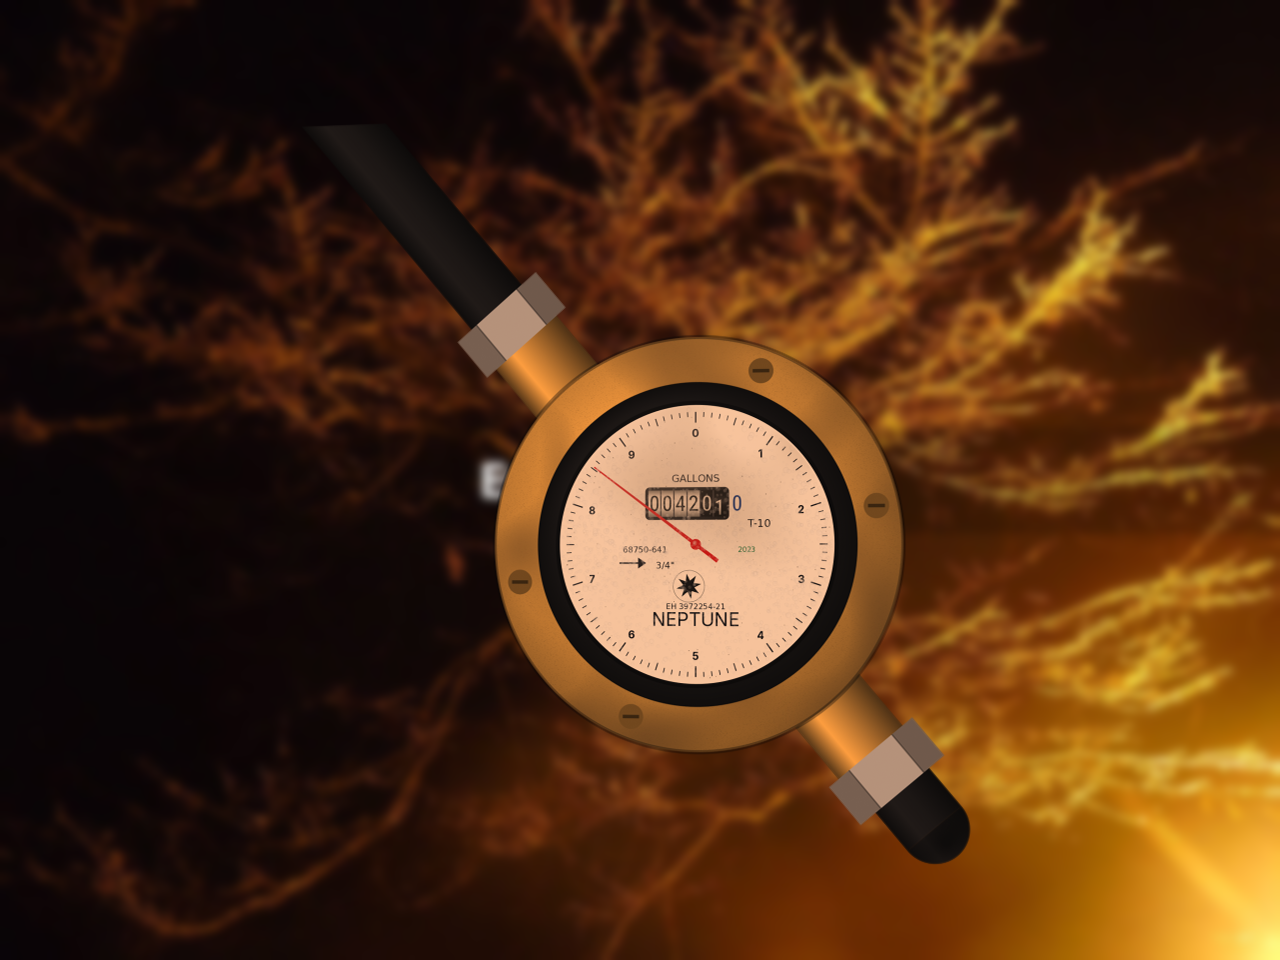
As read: **42008.5** gal
